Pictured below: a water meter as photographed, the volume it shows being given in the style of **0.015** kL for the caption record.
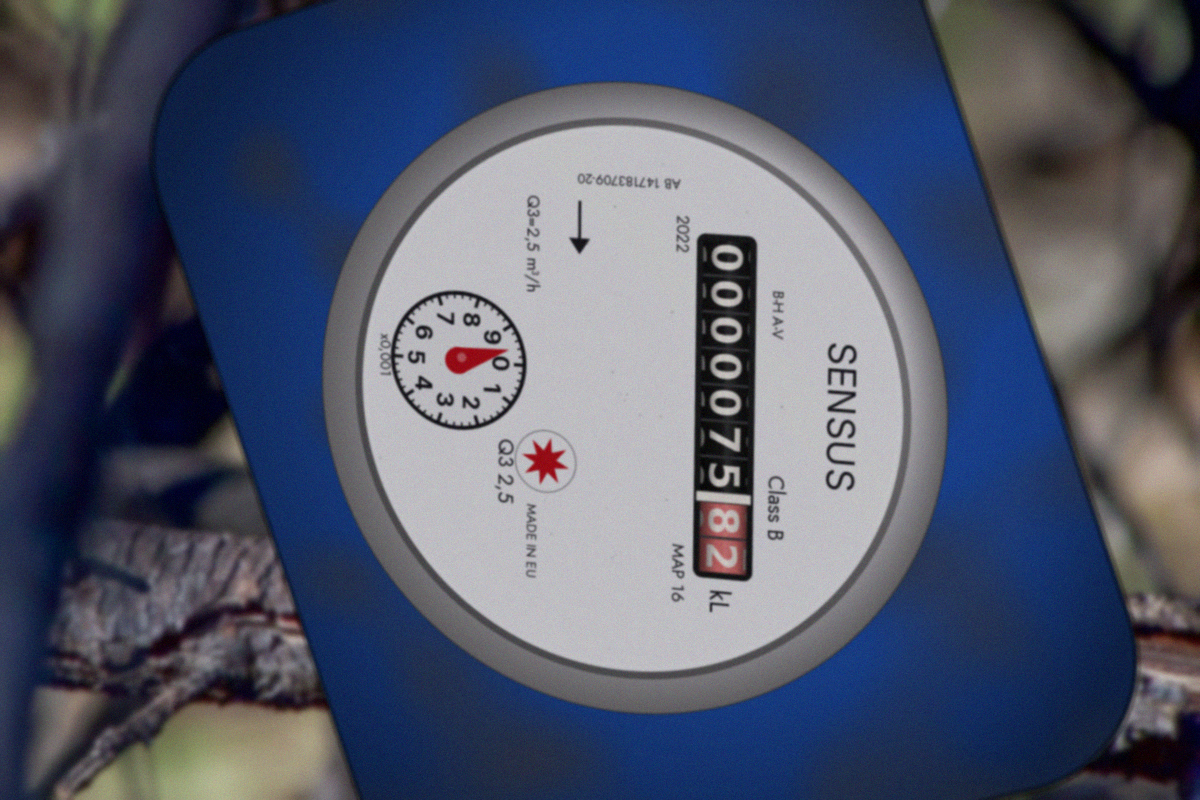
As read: **75.819** kL
